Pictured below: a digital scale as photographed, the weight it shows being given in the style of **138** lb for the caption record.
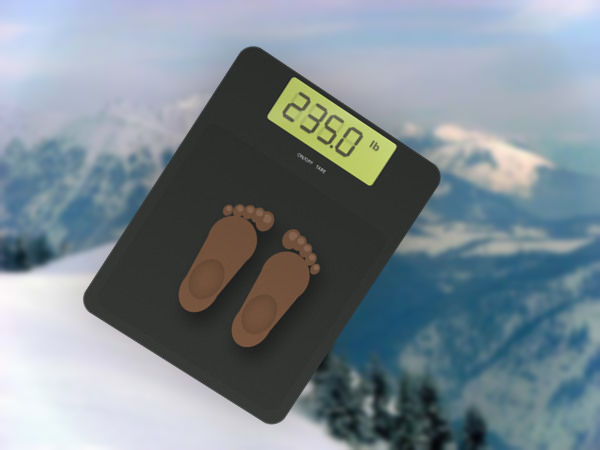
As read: **235.0** lb
